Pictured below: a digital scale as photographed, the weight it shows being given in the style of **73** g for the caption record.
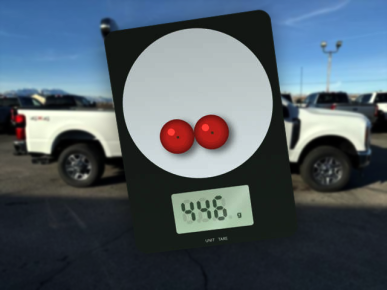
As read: **446** g
